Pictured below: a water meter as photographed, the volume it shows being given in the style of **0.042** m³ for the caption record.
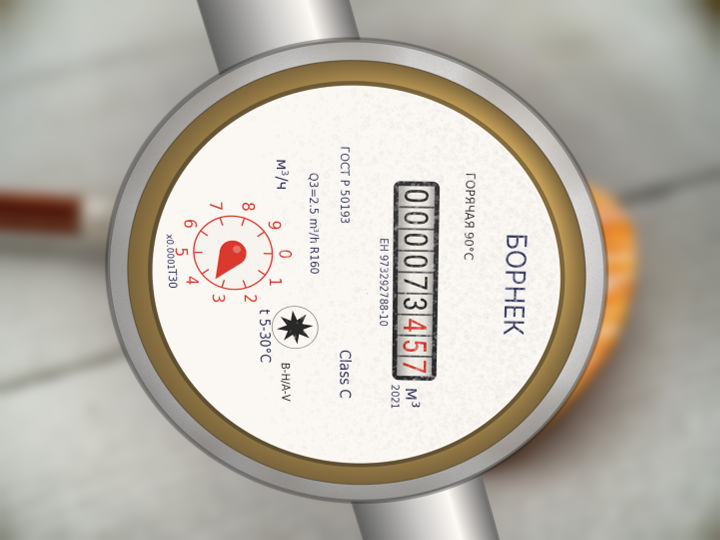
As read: **73.4573** m³
